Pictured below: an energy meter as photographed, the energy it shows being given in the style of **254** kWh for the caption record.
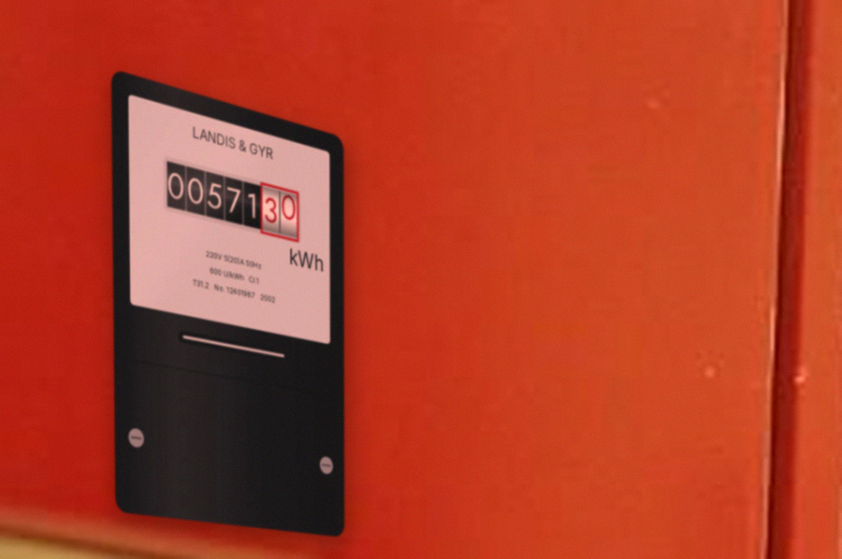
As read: **571.30** kWh
